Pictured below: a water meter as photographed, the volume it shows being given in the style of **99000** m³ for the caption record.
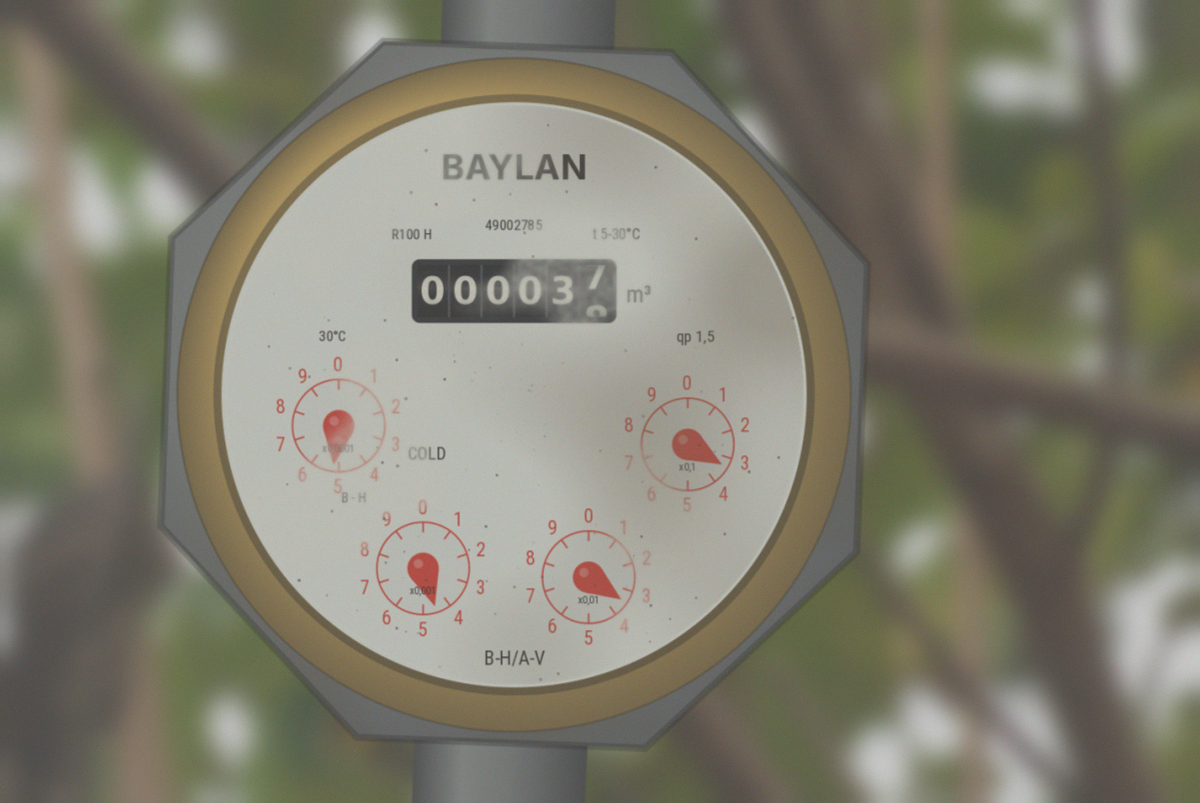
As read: **37.3345** m³
